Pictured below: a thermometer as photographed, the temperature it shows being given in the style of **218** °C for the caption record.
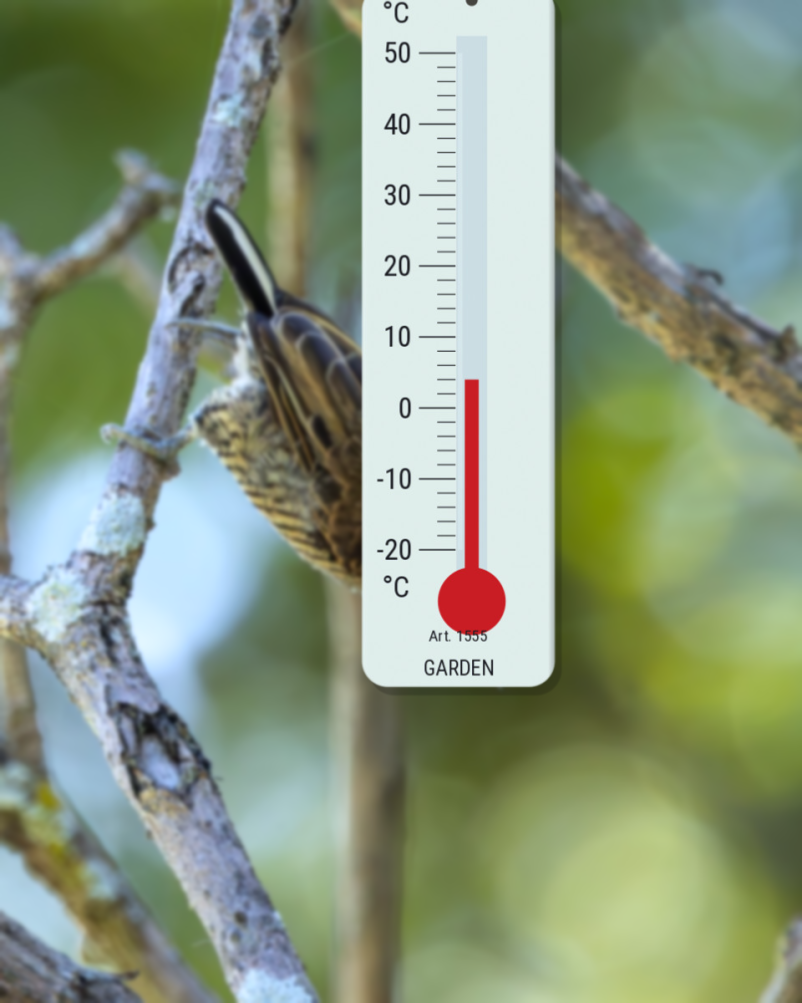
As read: **4** °C
